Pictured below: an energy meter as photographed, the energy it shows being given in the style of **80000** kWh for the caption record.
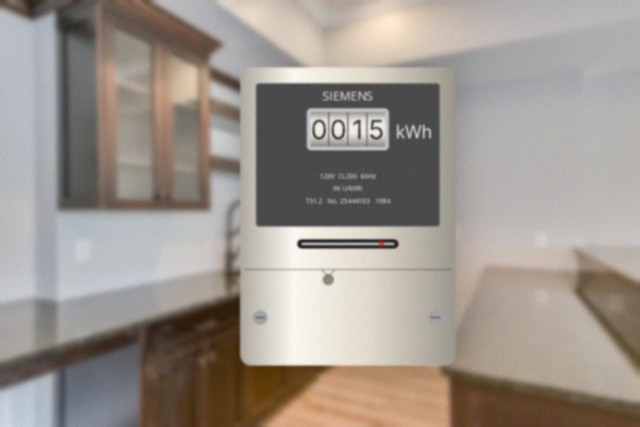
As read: **15** kWh
